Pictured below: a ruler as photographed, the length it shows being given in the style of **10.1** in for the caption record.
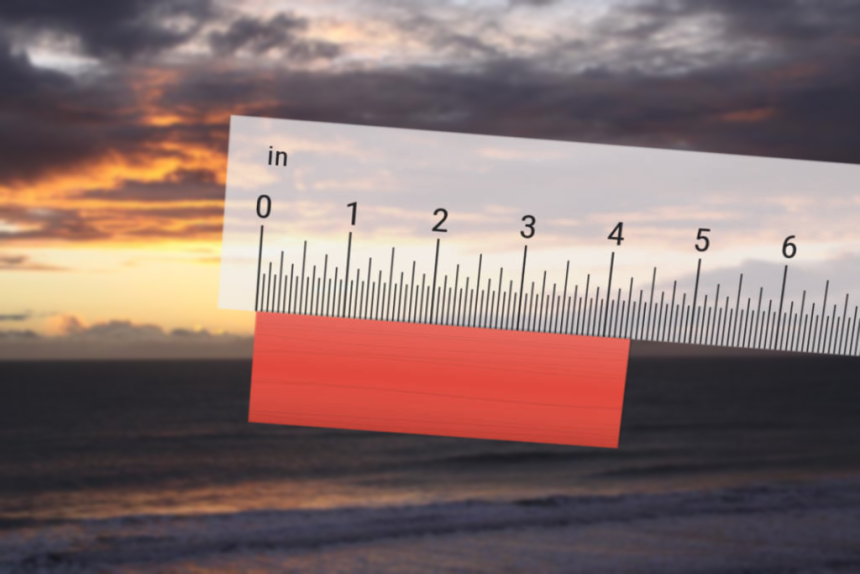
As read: **4.3125** in
